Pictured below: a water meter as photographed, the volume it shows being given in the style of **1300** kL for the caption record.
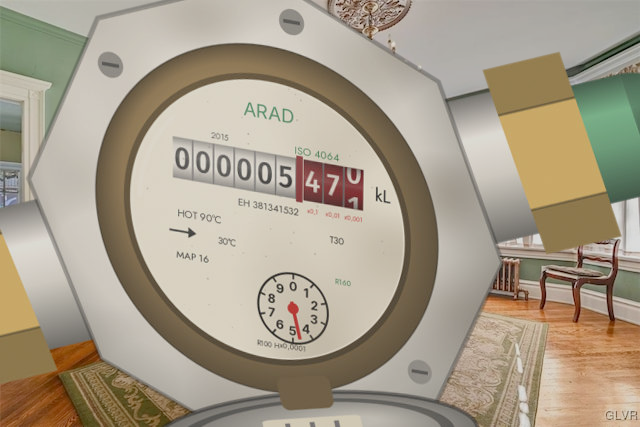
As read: **5.4704** kL
